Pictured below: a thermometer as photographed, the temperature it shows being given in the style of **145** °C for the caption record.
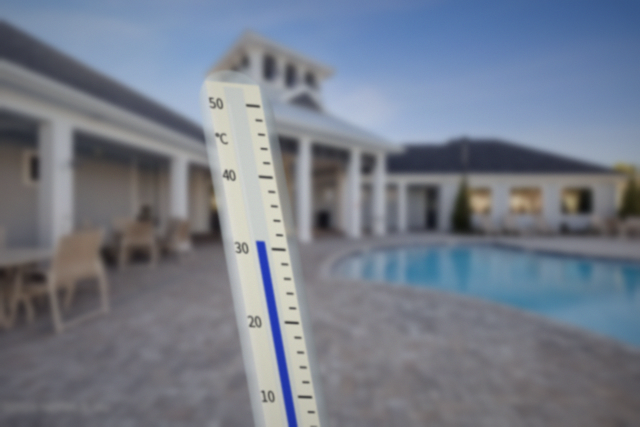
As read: **31** °C
